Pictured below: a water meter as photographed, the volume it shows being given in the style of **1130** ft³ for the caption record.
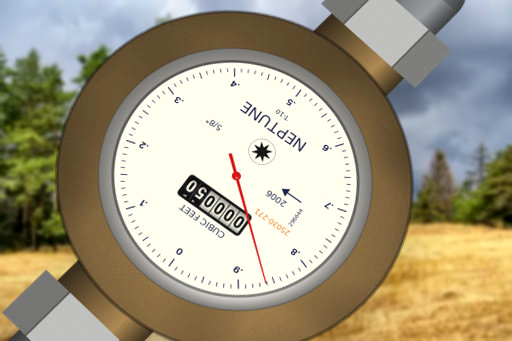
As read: **49.86** ft³
